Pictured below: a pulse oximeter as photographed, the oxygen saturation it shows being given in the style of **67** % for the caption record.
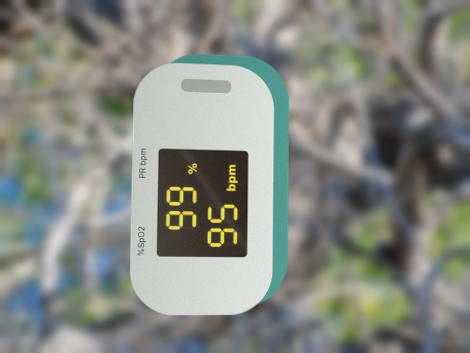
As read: **99** %
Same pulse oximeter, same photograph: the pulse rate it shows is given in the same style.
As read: **95** bpm
